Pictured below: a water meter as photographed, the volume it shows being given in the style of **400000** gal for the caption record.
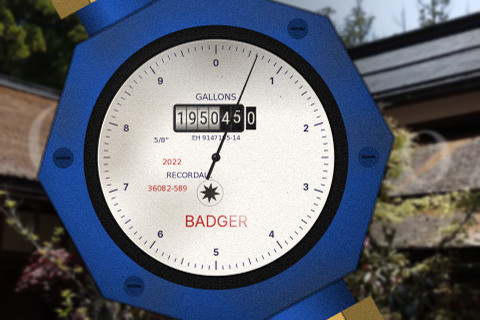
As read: **1950450.6** gal
